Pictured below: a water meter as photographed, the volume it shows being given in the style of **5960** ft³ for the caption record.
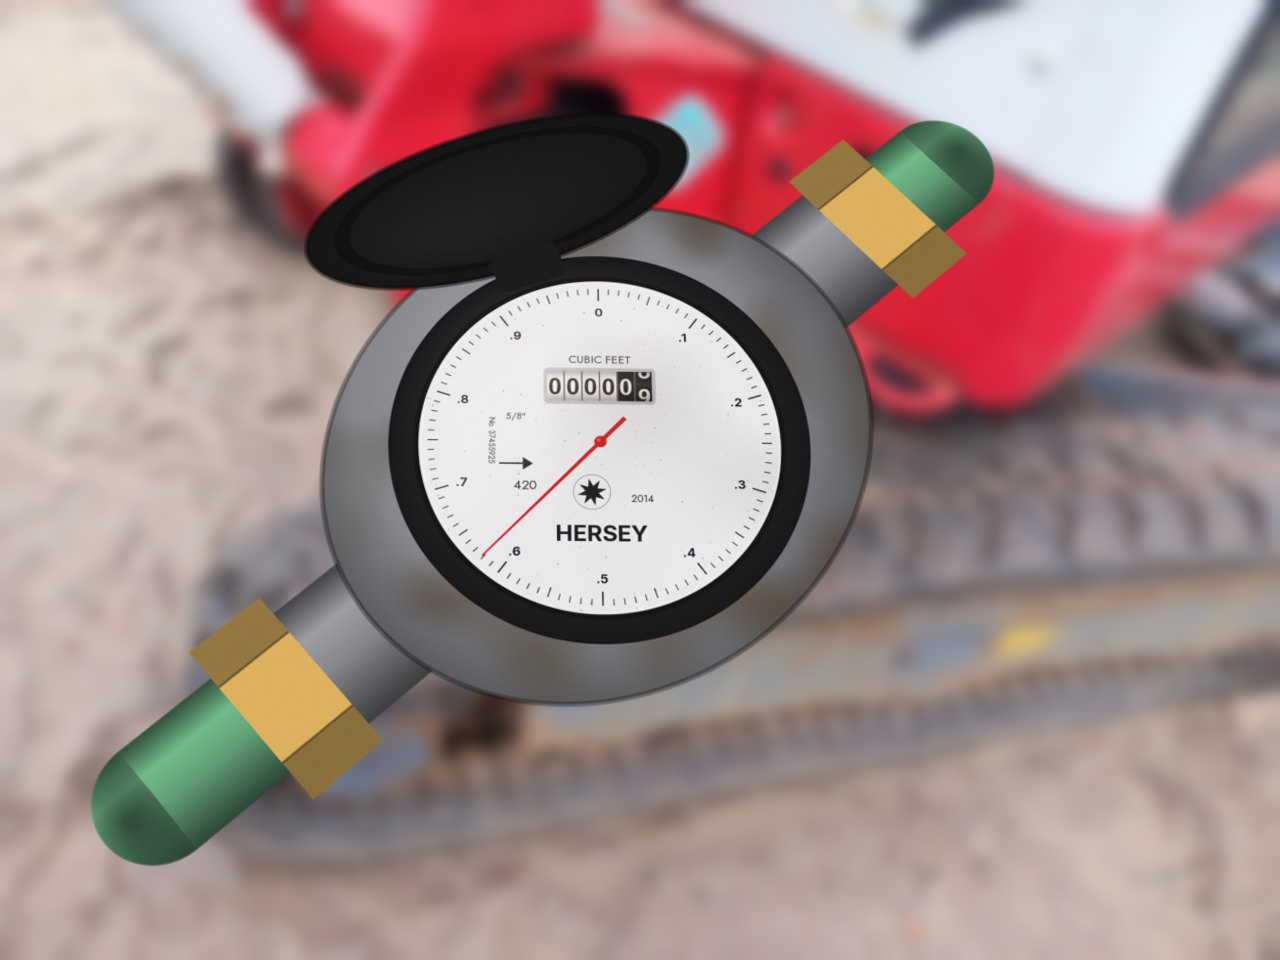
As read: **8.62** ft³
